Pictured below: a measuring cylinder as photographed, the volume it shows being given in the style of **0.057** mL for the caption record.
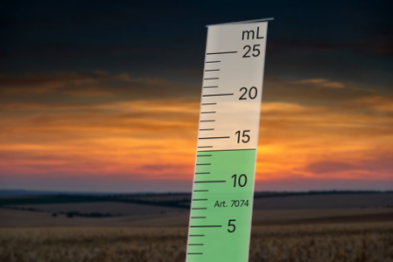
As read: **13.5** mL
